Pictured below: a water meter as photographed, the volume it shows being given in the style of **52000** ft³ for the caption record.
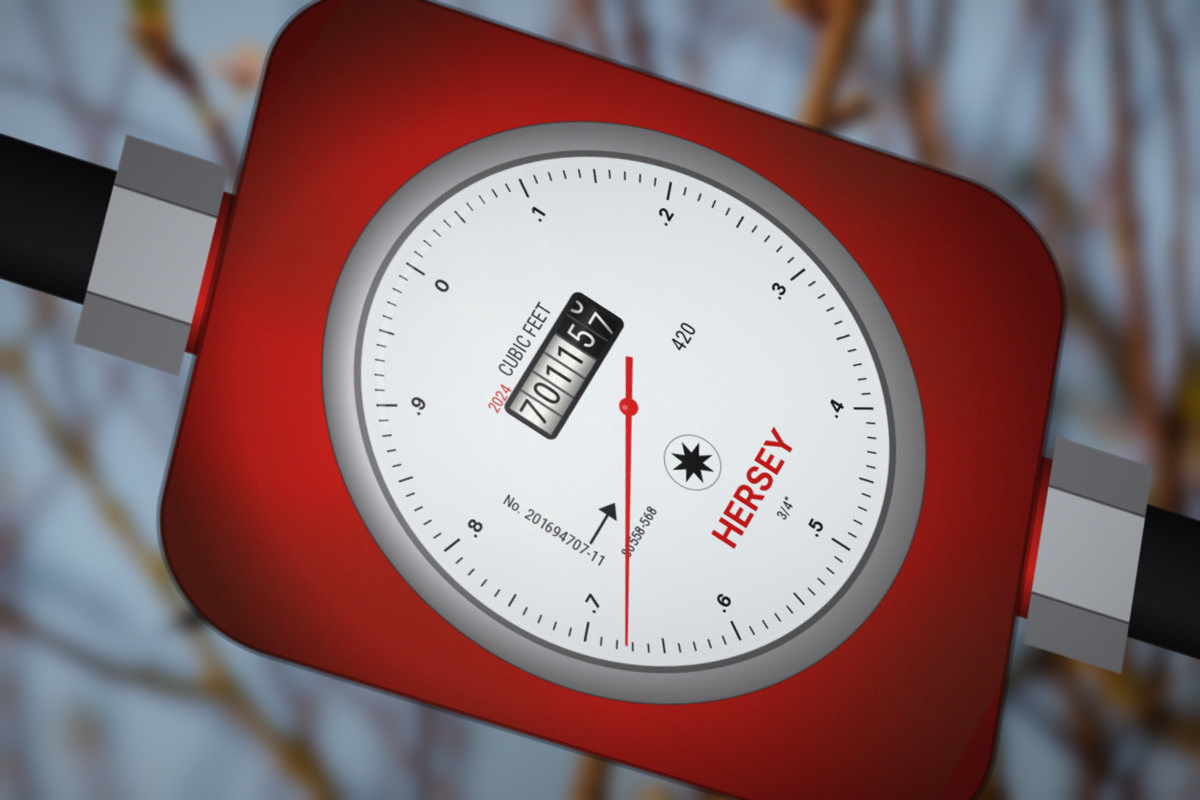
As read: **701156.67** ft³
